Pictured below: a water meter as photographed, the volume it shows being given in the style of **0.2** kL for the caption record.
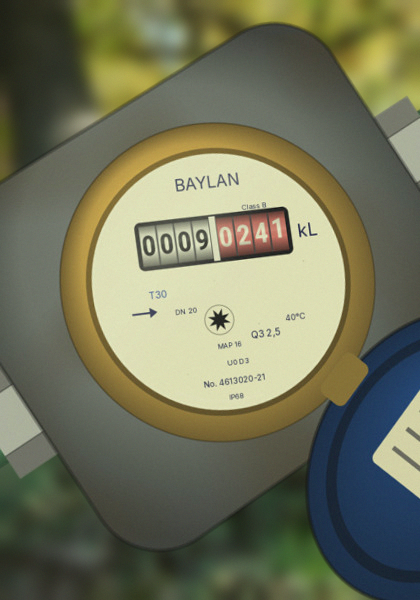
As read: **9.0241** kL
